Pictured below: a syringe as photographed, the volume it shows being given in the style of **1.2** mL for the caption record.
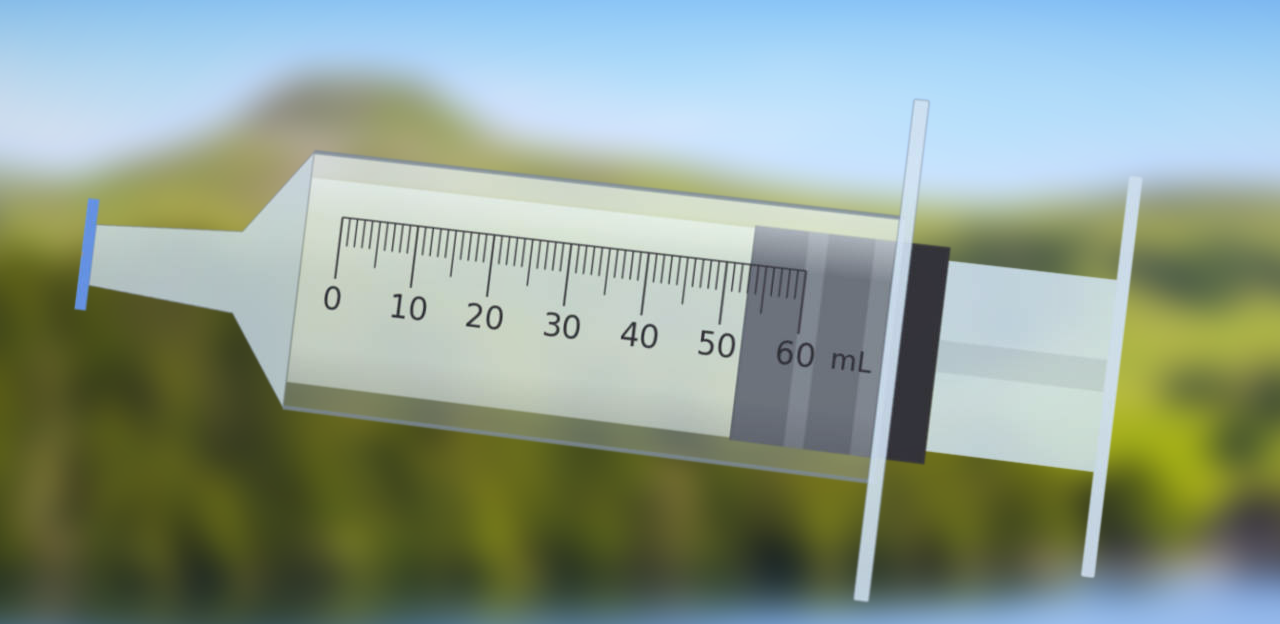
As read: **53** mL
